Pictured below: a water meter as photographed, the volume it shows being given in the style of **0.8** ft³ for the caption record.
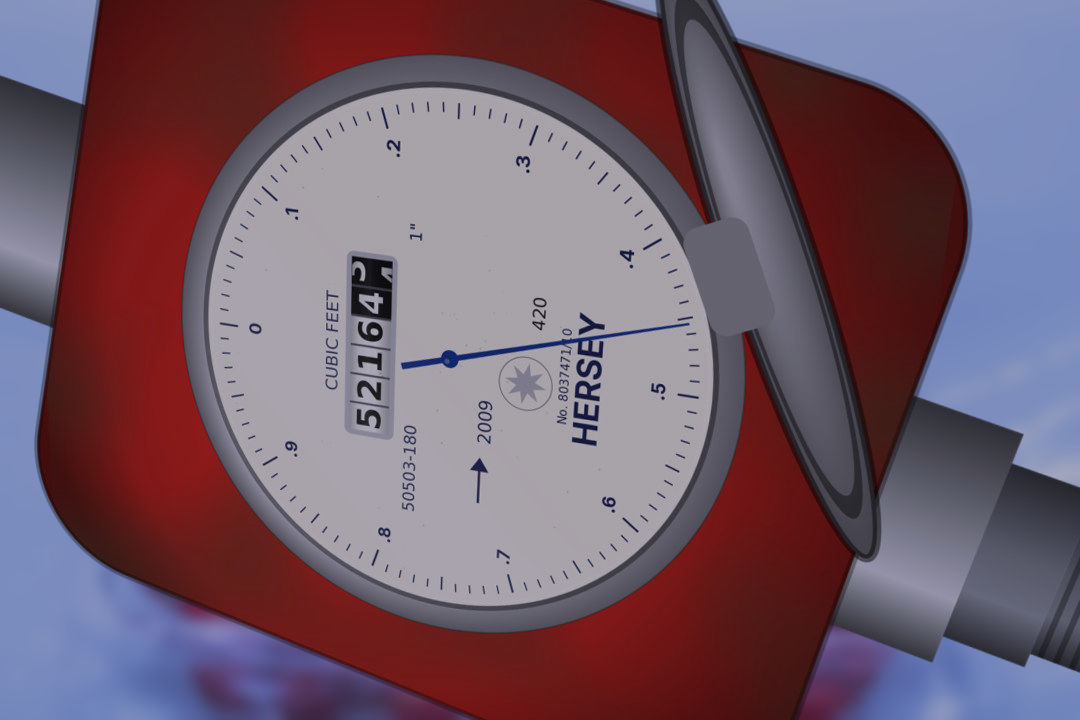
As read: **521643.45** ft³
